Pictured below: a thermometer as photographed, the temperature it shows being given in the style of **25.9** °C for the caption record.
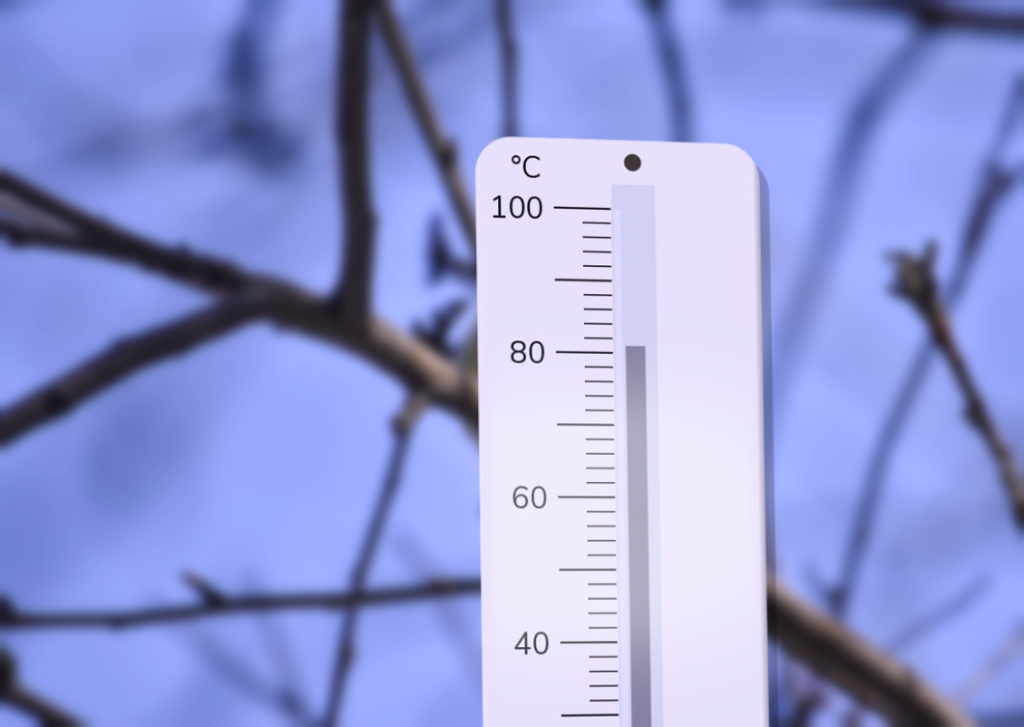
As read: **81** °C
